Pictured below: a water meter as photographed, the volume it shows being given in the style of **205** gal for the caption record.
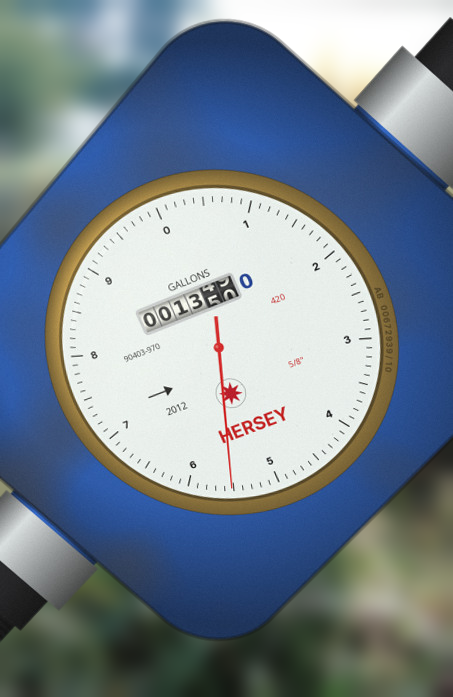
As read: **13495.5** gal
